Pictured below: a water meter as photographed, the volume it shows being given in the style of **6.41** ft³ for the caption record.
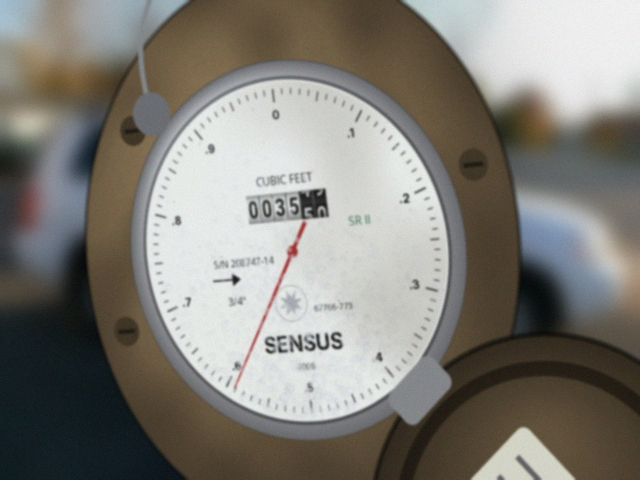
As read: **3549.59** ft³
